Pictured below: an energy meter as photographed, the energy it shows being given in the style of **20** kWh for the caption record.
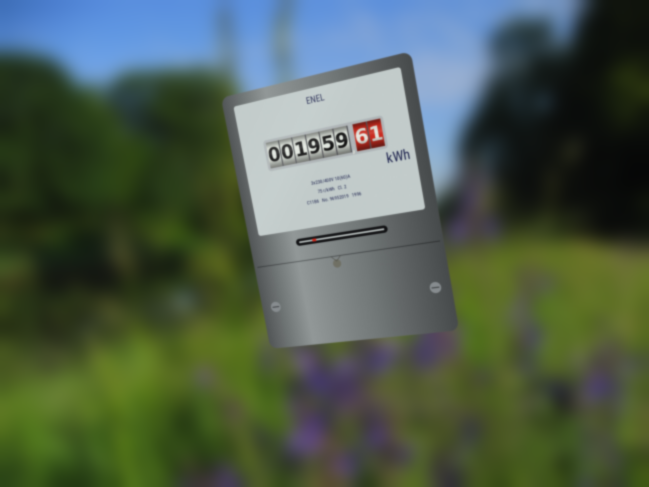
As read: **1959.61** kWh
